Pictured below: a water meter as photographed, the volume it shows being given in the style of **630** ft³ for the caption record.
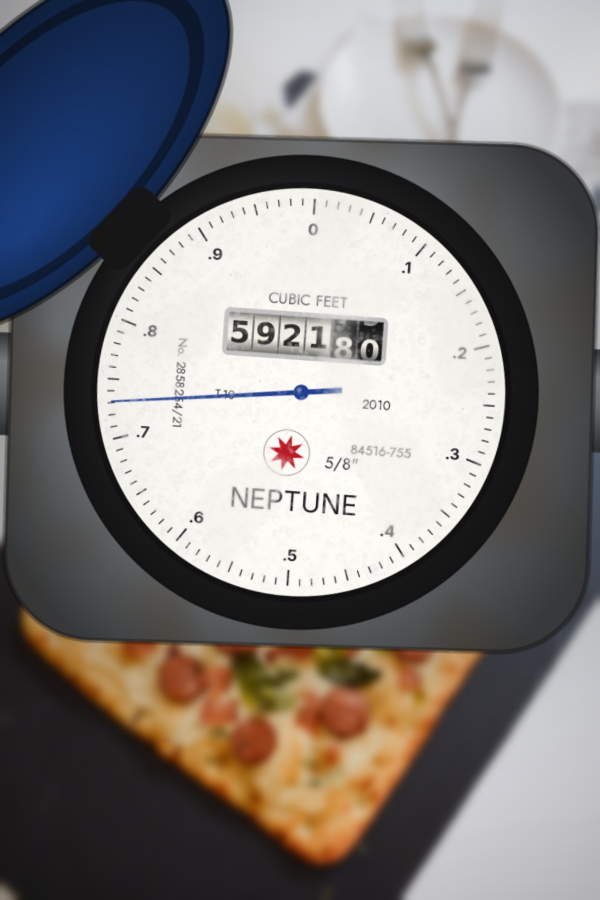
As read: **592179.73** ft³
